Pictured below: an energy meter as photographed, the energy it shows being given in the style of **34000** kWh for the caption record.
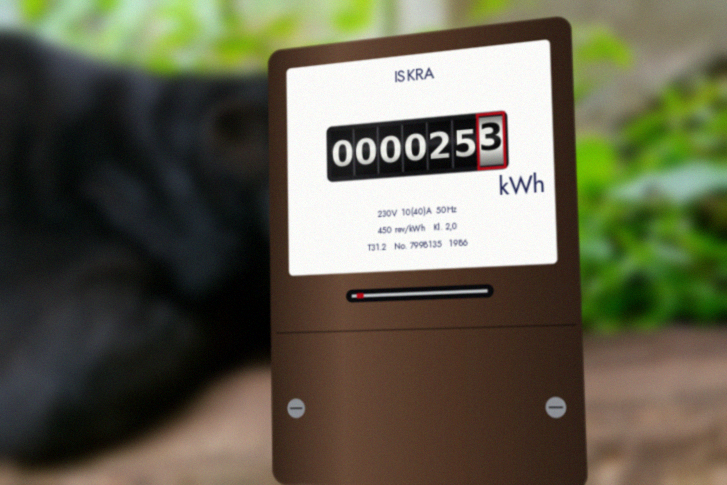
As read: **25.3** kWh
